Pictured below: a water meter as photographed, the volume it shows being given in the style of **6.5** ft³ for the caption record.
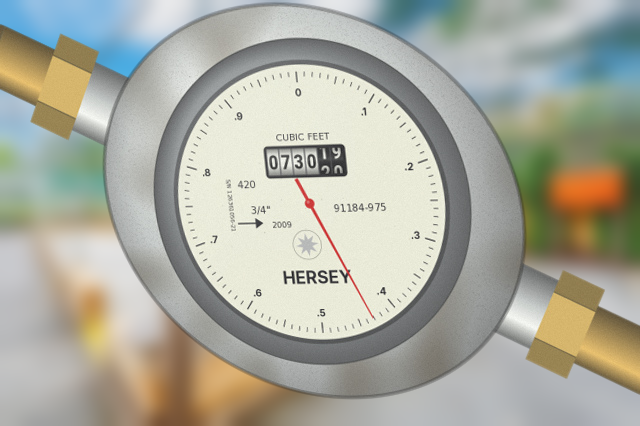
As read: **73019.43** ft³
